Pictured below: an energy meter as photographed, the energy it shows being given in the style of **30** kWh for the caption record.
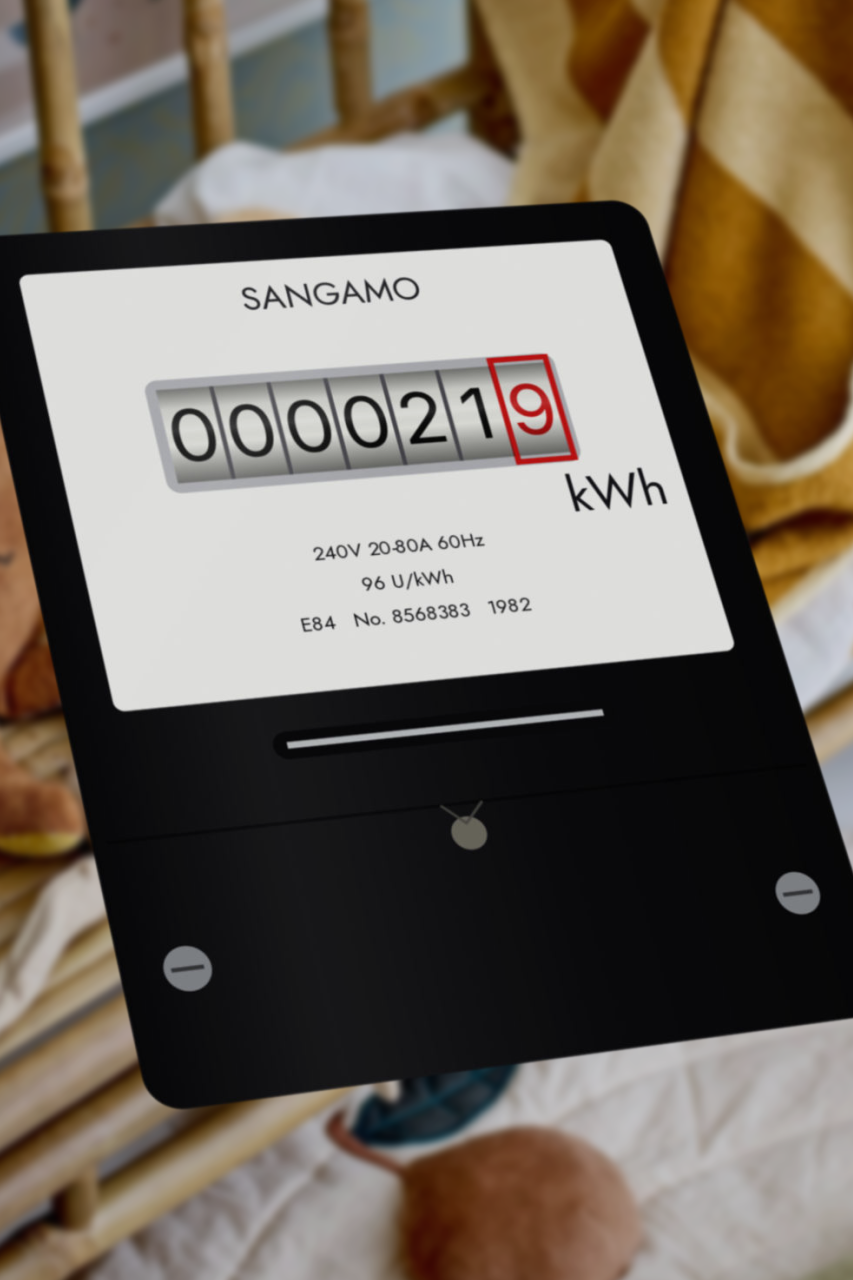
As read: **21.9** kWh
